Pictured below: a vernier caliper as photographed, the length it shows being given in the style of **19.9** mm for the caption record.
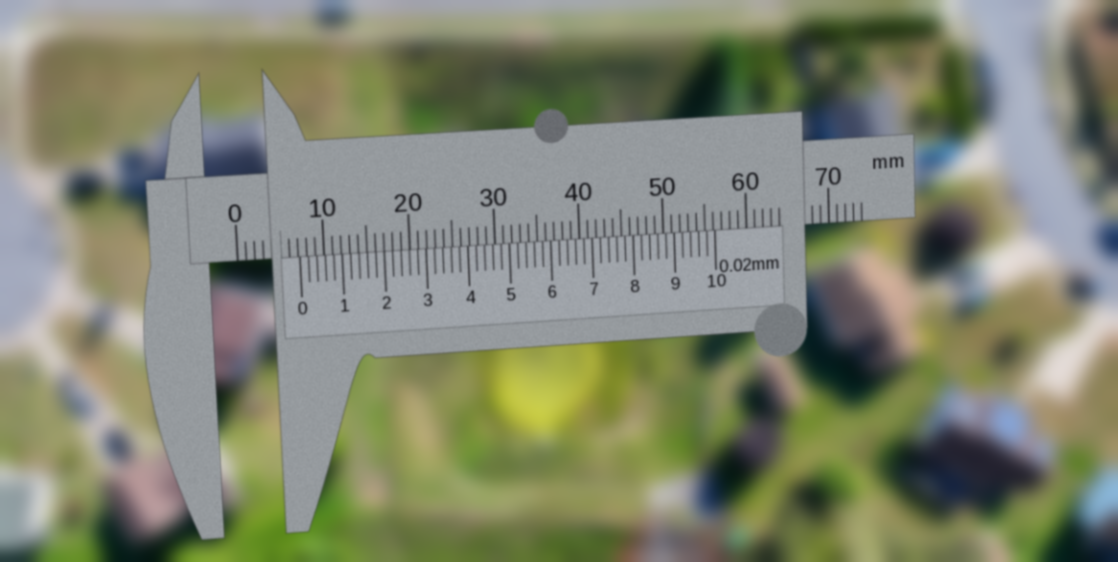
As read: **7.2** mm
